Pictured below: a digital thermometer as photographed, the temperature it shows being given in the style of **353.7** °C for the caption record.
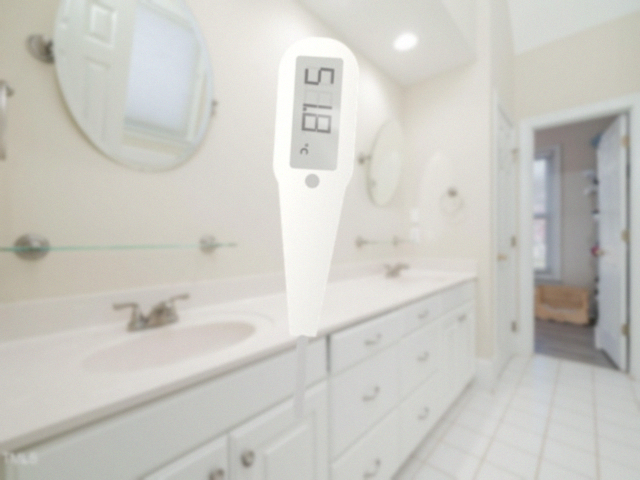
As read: **51.8** °C
